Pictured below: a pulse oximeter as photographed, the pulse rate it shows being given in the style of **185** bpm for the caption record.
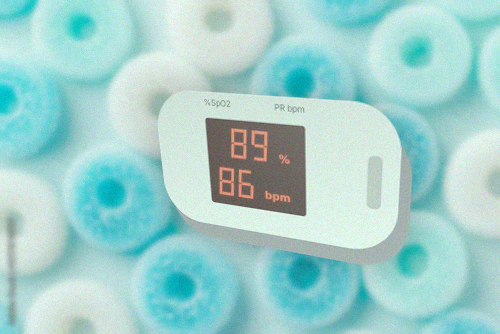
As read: **86** bpm
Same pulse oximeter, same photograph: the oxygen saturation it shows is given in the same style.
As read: **89** %
